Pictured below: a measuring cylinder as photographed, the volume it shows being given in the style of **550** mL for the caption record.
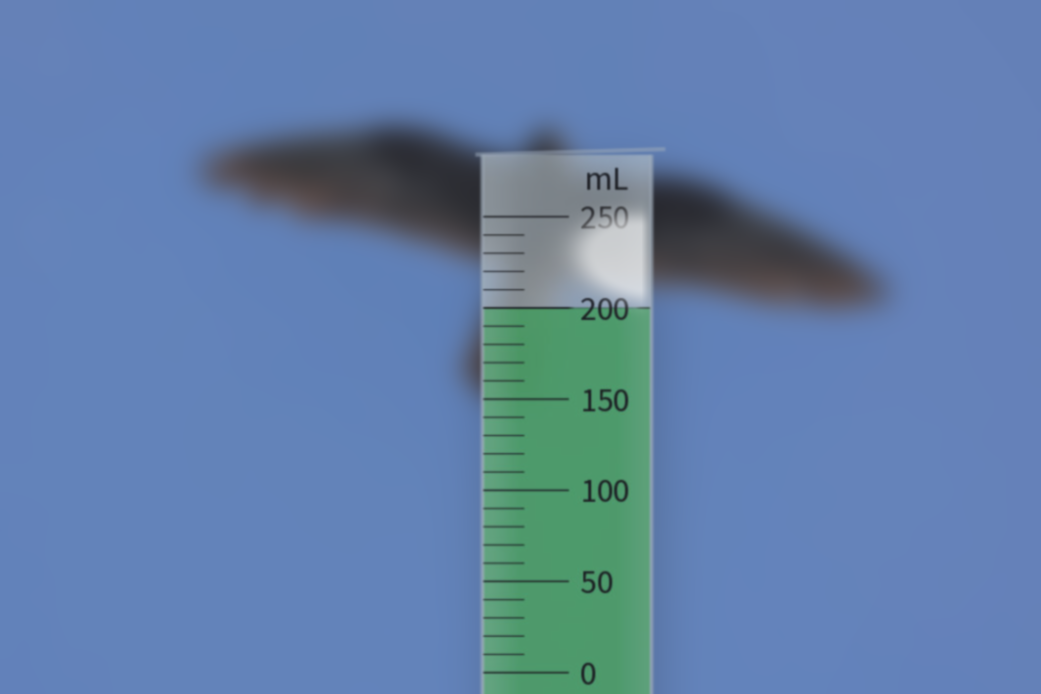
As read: **200** mL
